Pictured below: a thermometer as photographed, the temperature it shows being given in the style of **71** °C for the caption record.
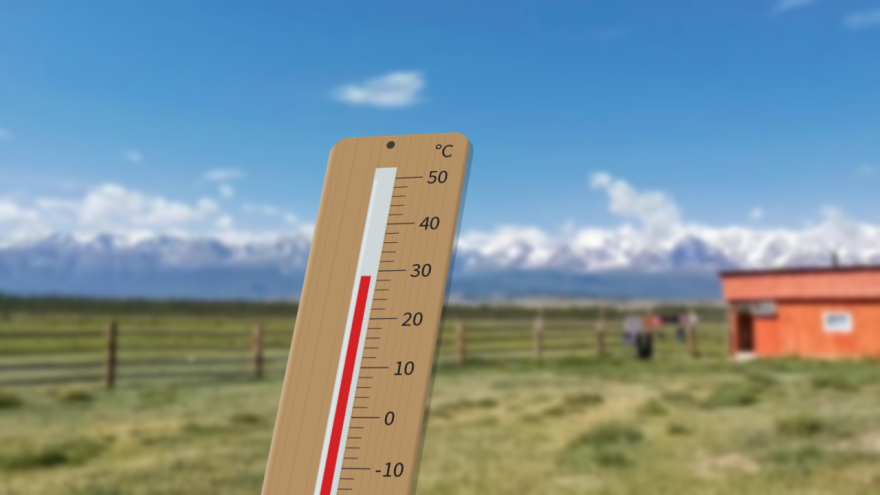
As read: **29** °C
